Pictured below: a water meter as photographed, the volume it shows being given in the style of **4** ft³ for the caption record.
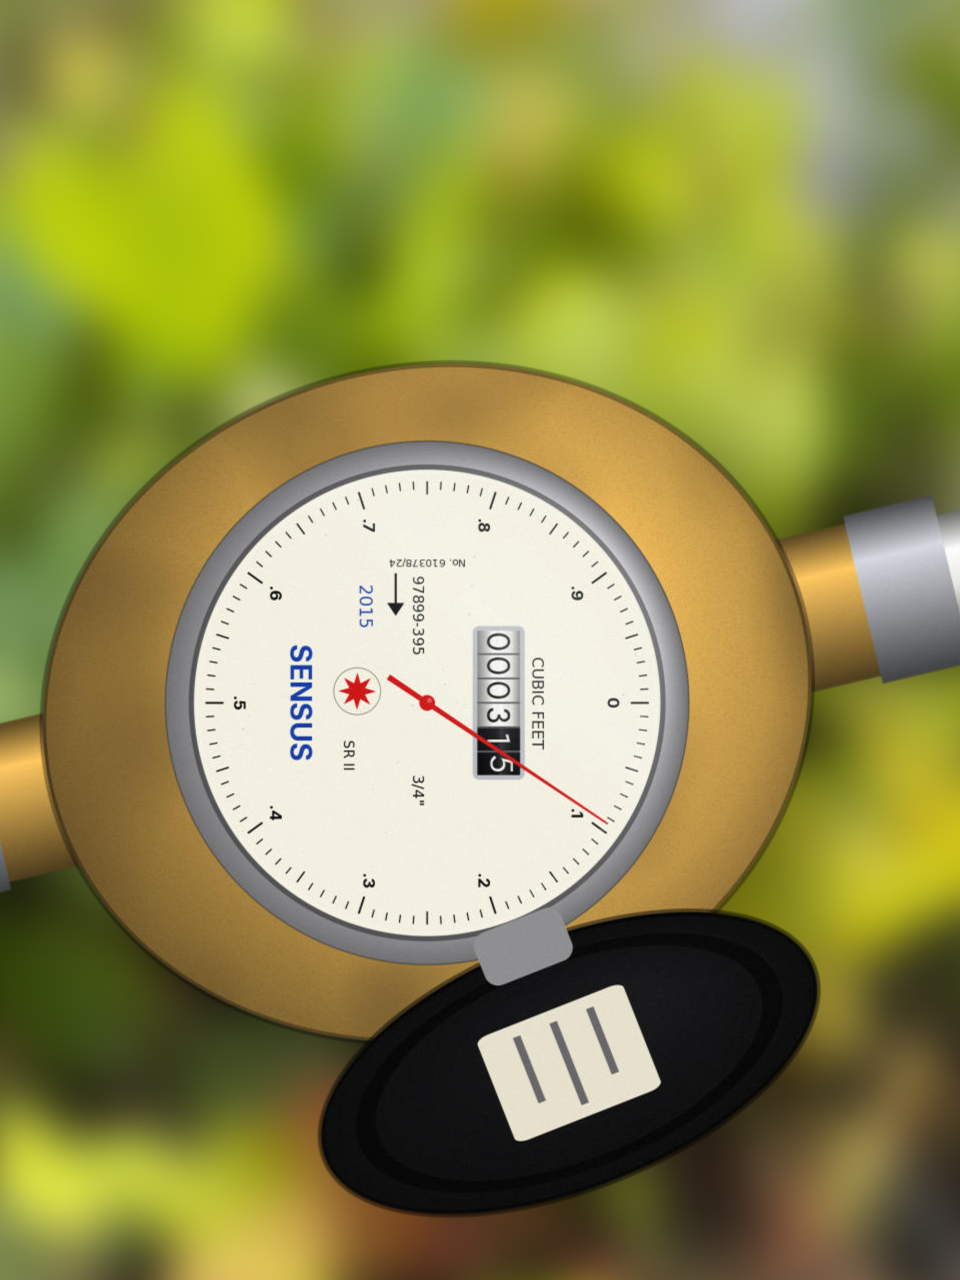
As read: **315.09** ft³
